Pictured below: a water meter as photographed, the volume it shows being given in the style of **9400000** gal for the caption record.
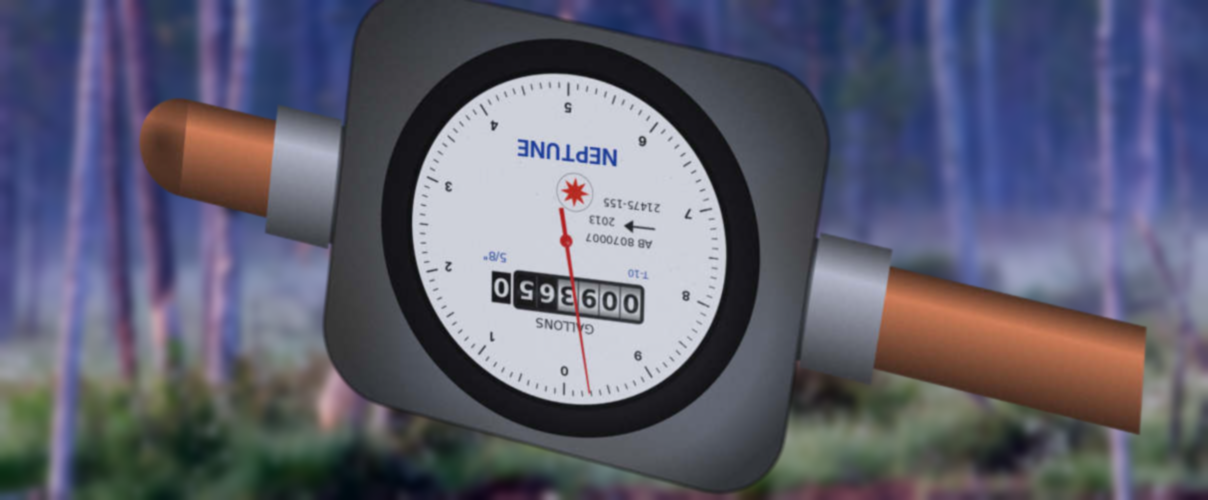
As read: **93649.7** gal
